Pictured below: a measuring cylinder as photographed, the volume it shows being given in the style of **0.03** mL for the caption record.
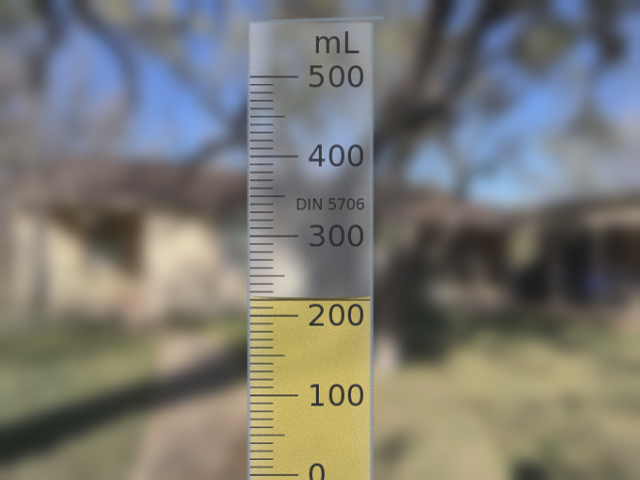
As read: **220** mL
